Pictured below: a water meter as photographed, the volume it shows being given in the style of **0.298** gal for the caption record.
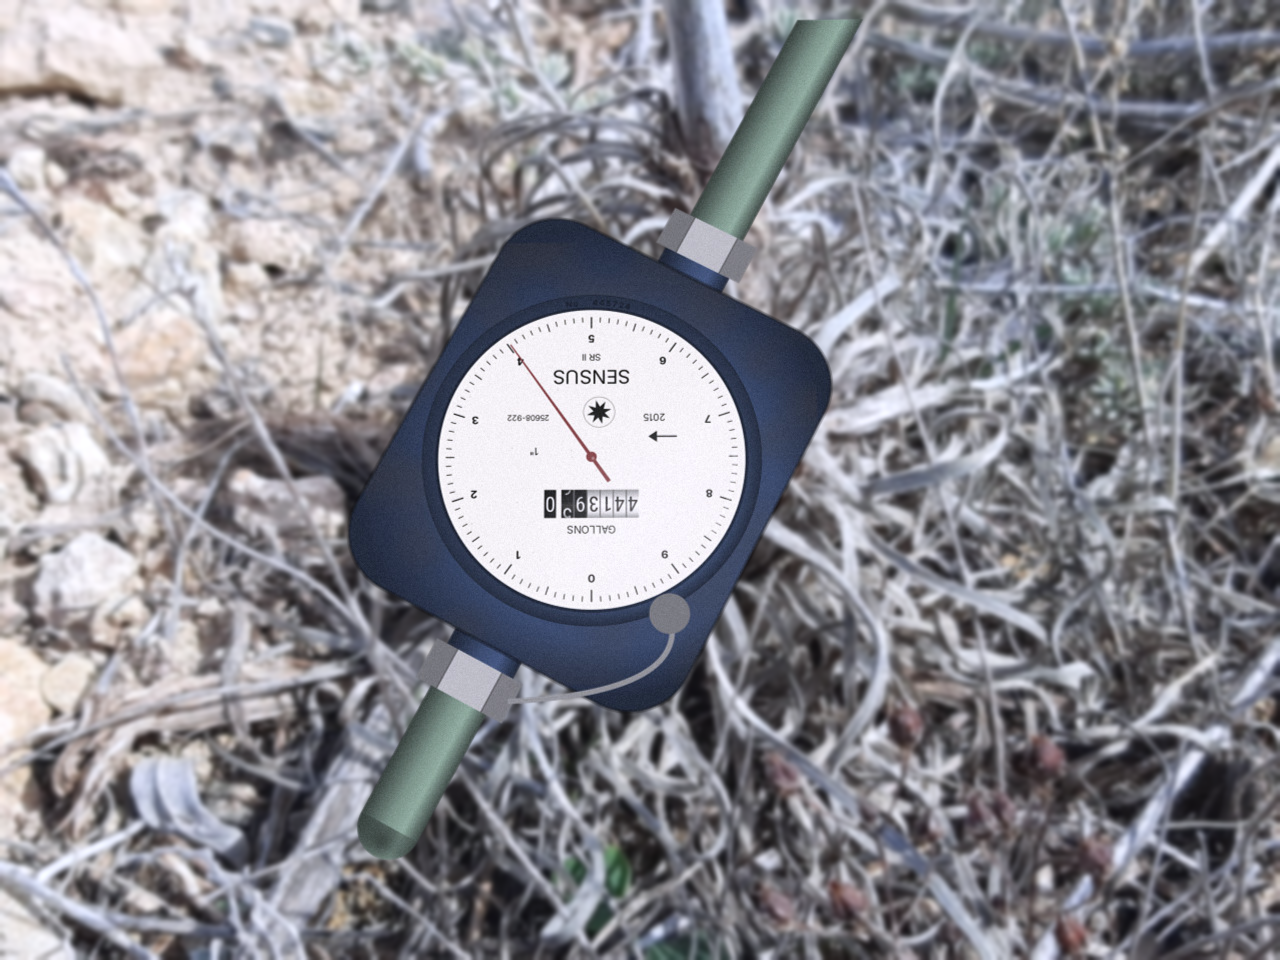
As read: **4413954.0** gal
